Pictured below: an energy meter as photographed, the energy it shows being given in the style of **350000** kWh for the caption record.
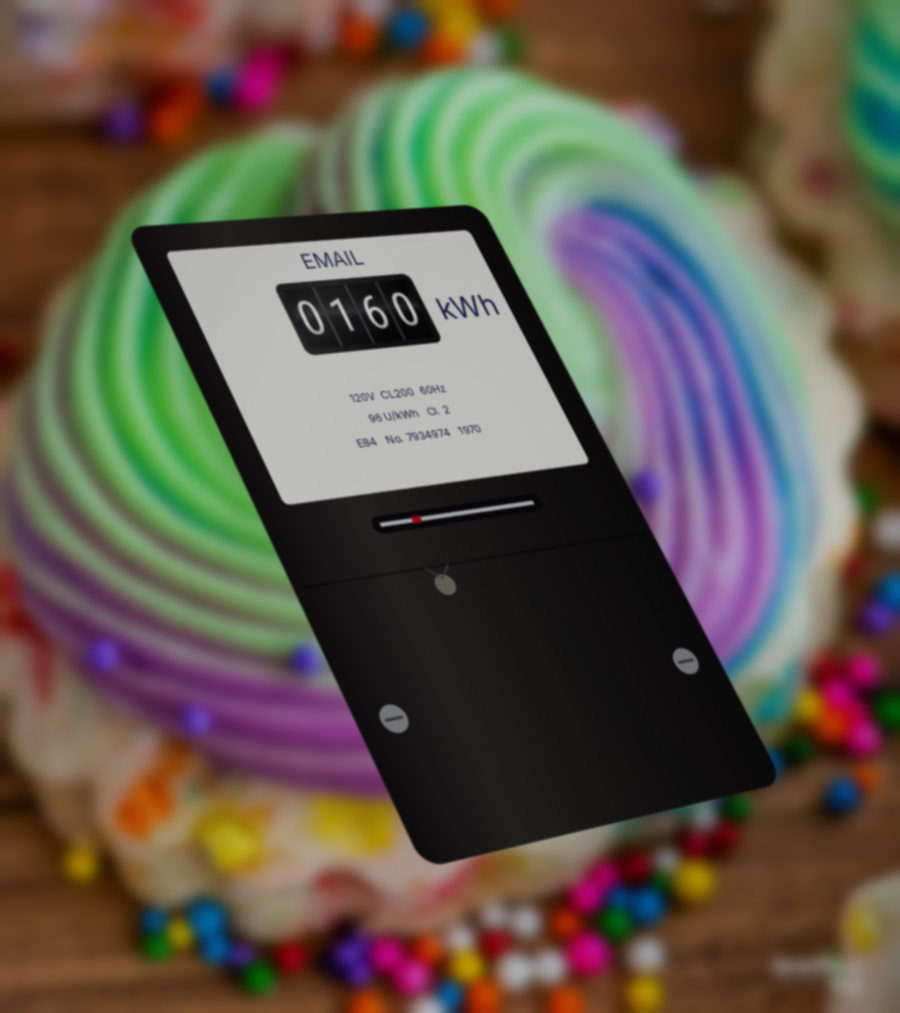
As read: **160** kWh
